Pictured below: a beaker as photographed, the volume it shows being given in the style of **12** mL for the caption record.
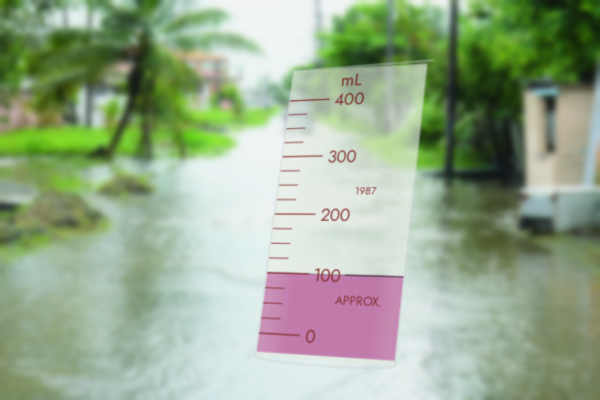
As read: **100** mL
